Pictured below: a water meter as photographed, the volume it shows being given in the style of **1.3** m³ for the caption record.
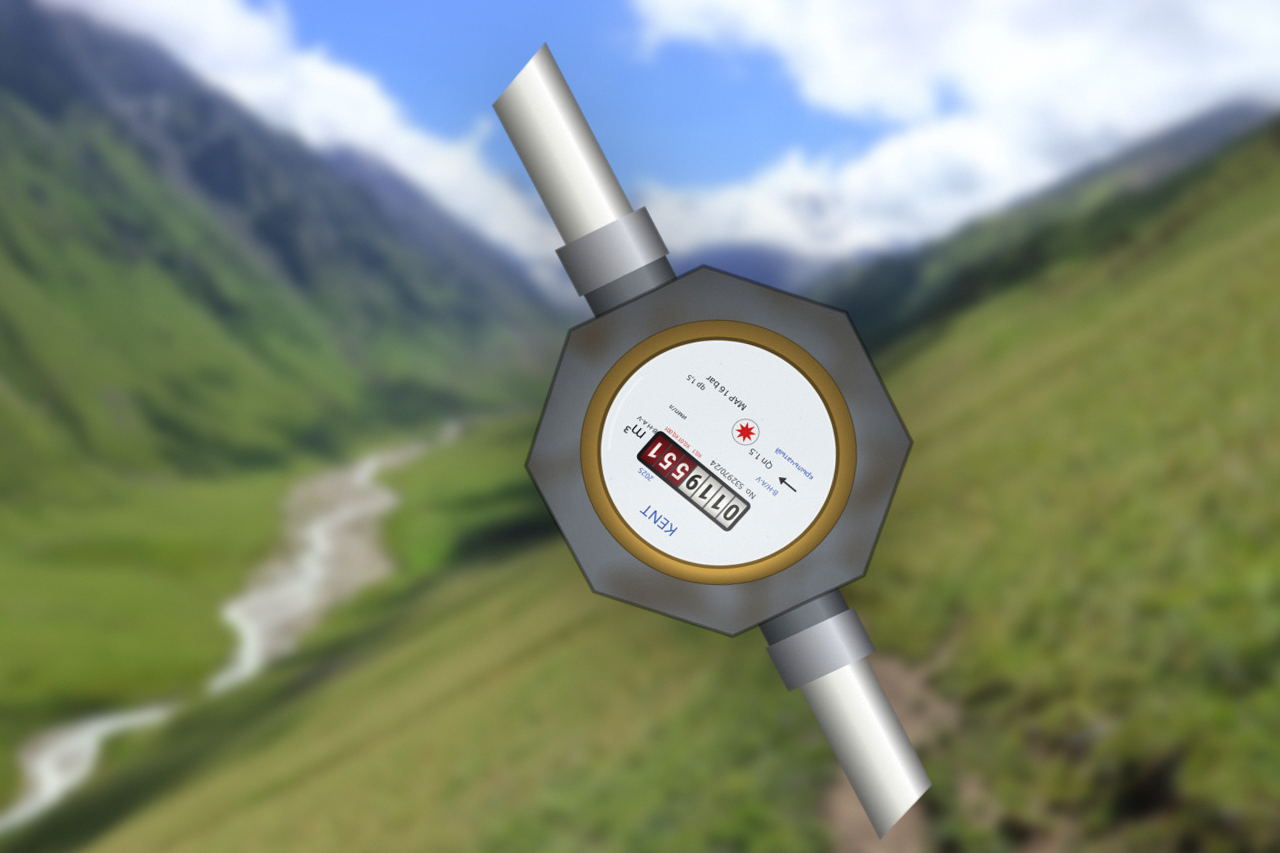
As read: **119.551** m³
